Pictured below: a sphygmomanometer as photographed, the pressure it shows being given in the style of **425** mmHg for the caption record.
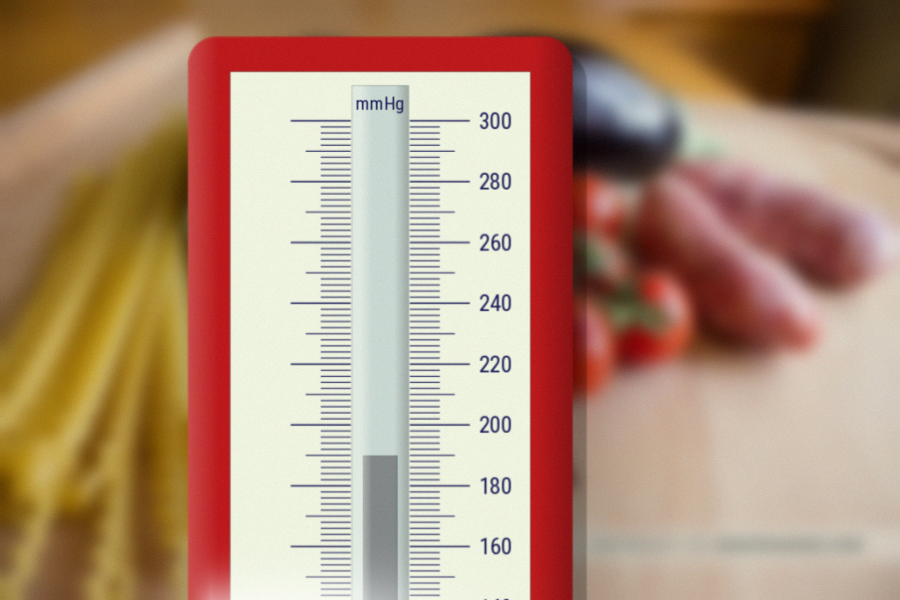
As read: **190** mmHg
